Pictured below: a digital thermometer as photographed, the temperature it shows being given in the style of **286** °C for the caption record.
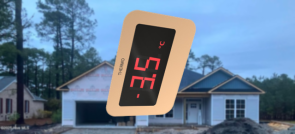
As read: **-3.5** °C
